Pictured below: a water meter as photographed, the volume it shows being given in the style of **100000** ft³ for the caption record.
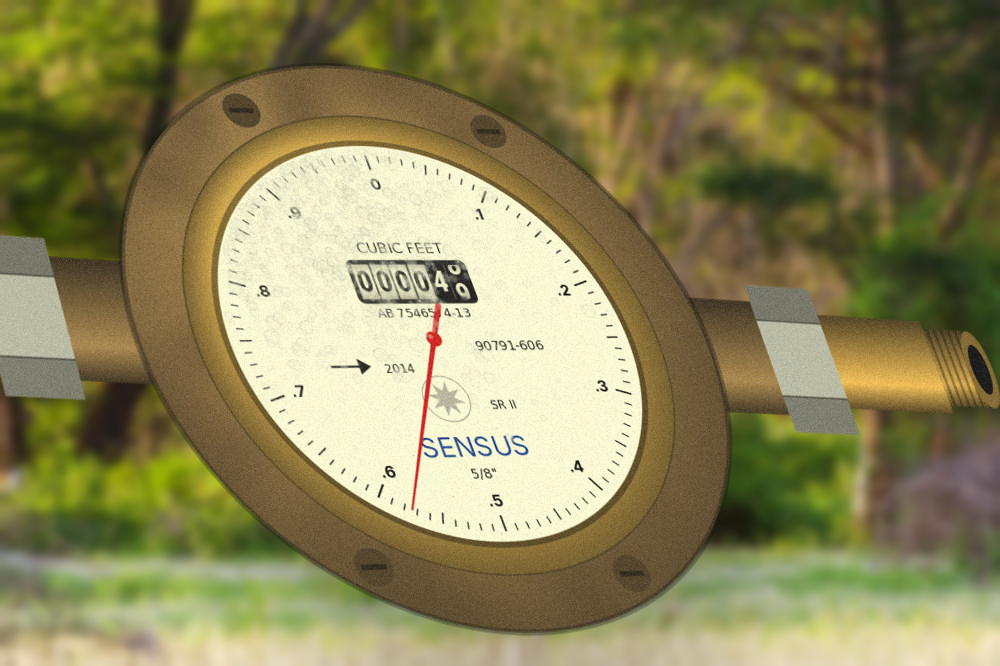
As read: **48.57** ft³
